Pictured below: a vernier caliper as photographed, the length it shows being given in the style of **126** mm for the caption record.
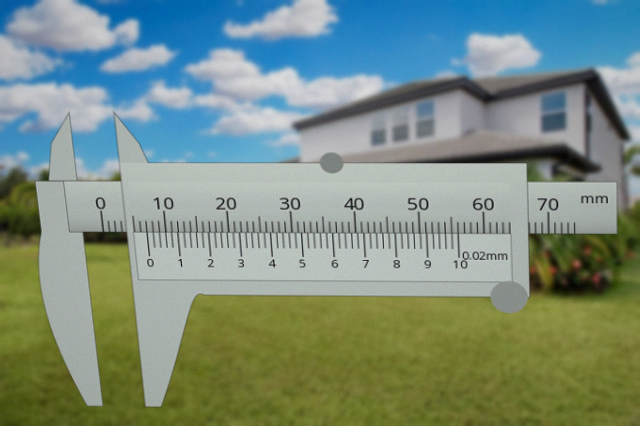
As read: **7.0** mm
